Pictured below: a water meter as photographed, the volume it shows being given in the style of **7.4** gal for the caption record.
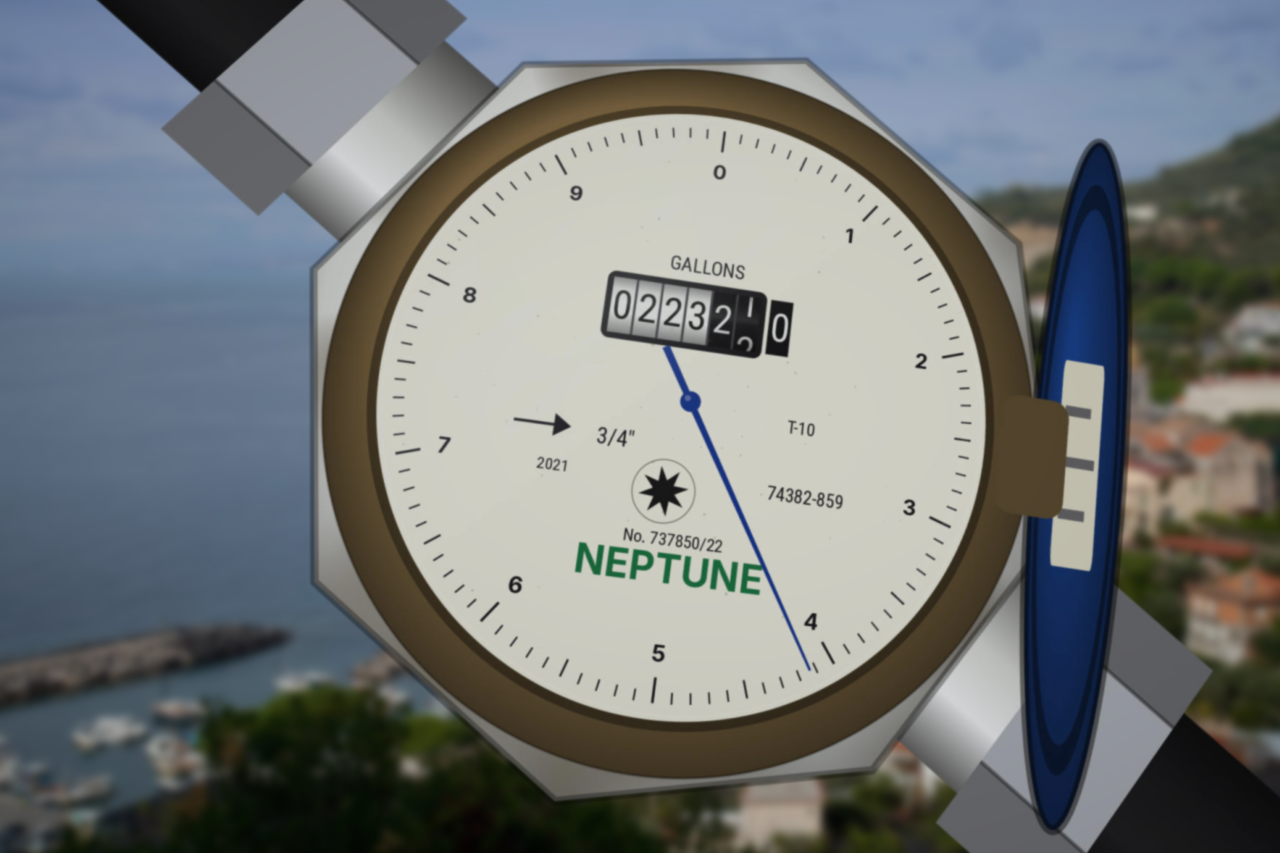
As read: **223214.1** gal
